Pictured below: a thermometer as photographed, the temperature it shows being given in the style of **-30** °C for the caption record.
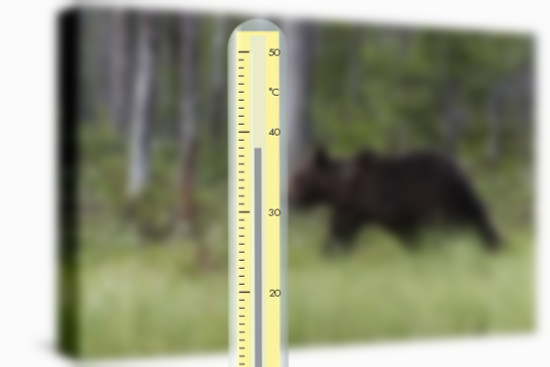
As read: **38** °C
